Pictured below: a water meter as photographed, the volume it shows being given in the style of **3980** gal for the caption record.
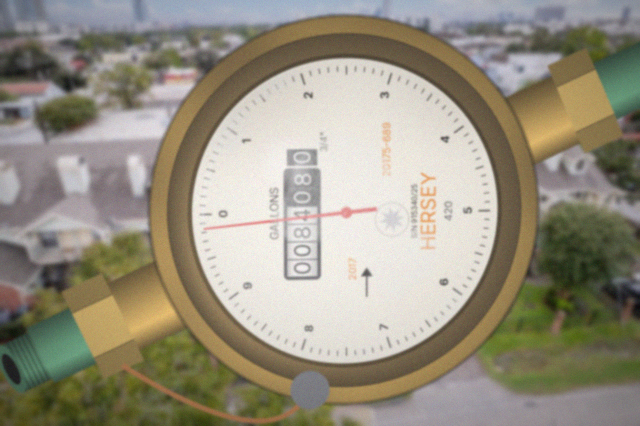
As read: **84079.8** gal
